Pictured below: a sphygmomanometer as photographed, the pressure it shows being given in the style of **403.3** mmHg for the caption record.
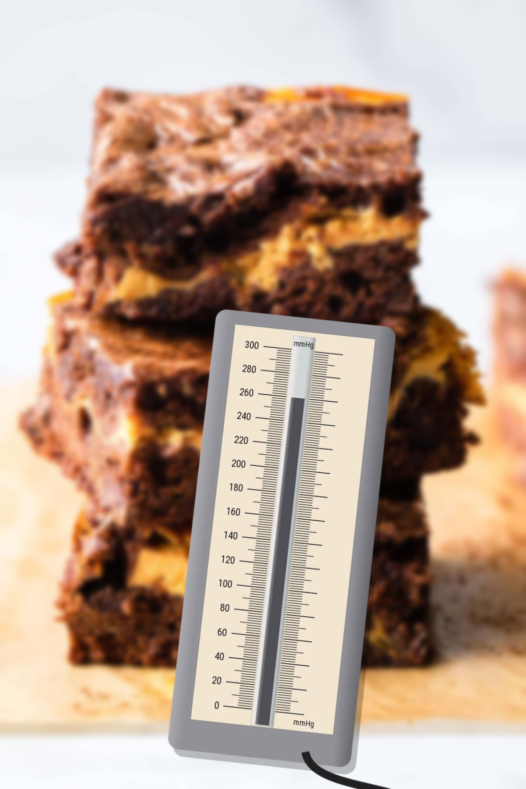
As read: **260** mmHg
